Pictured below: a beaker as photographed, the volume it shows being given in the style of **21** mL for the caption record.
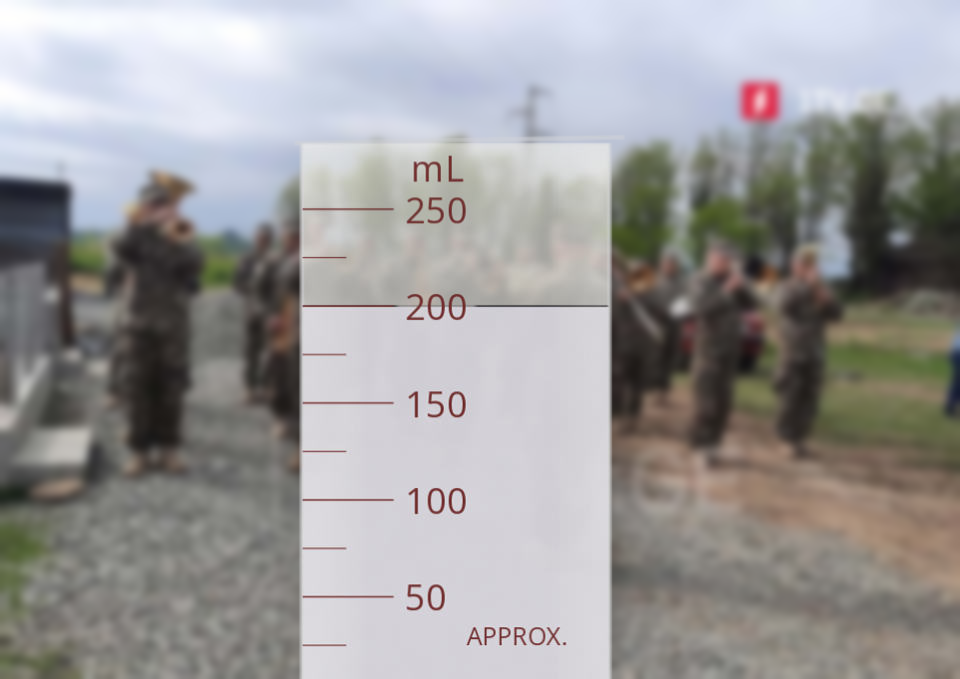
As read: **200** mL
